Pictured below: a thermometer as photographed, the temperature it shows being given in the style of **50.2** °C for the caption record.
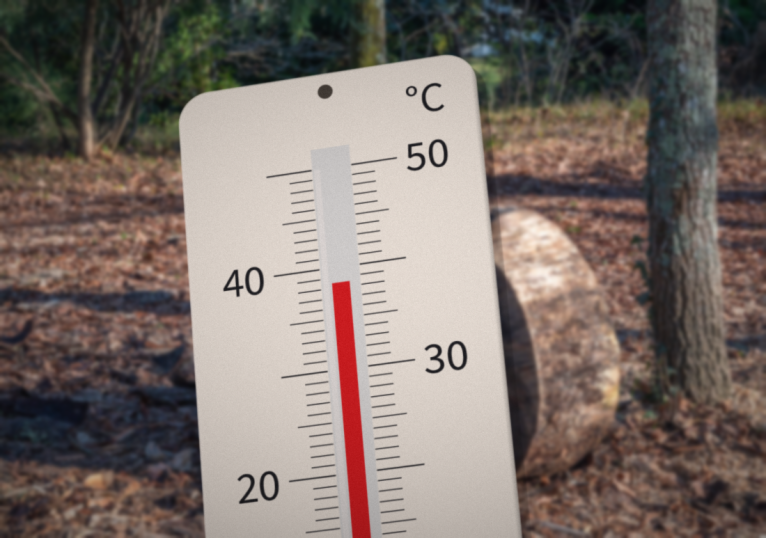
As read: **38.5** °C
